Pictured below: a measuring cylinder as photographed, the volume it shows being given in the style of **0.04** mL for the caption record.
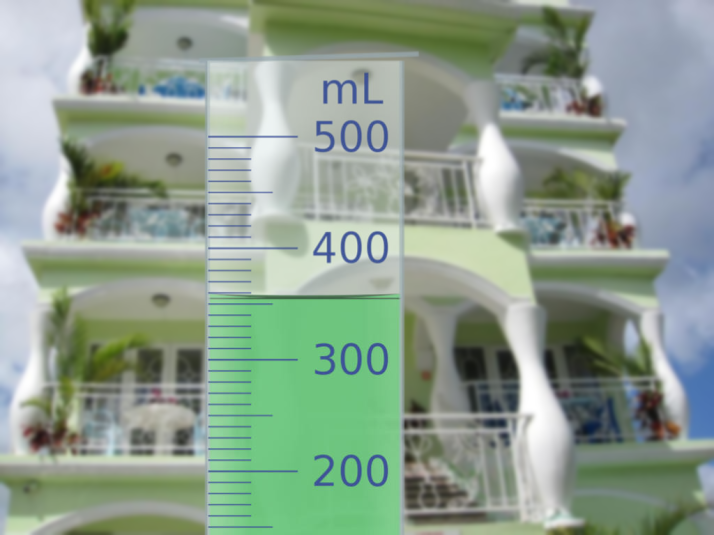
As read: **355** mL
